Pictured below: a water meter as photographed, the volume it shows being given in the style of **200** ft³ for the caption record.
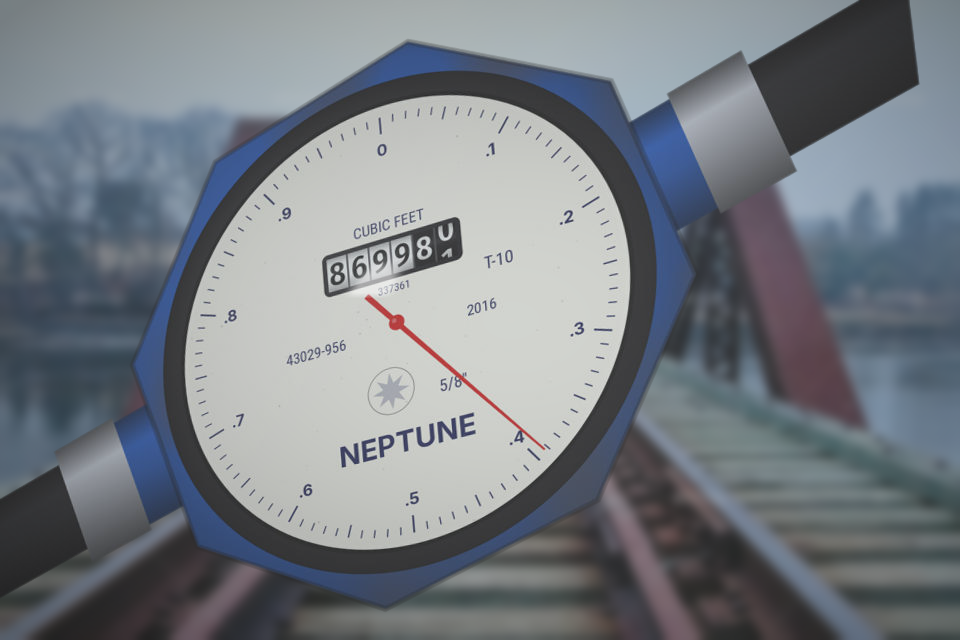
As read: **869980.39** ft³
